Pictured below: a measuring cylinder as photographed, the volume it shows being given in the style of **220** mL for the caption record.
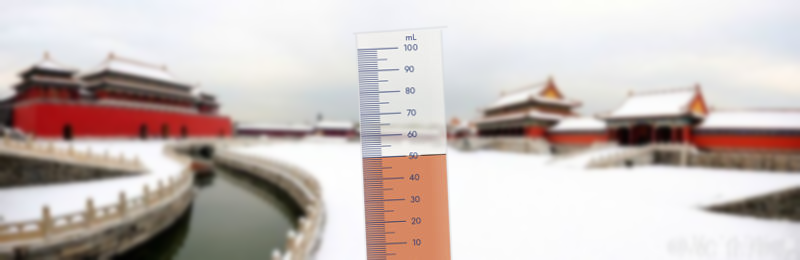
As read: **50** mL
